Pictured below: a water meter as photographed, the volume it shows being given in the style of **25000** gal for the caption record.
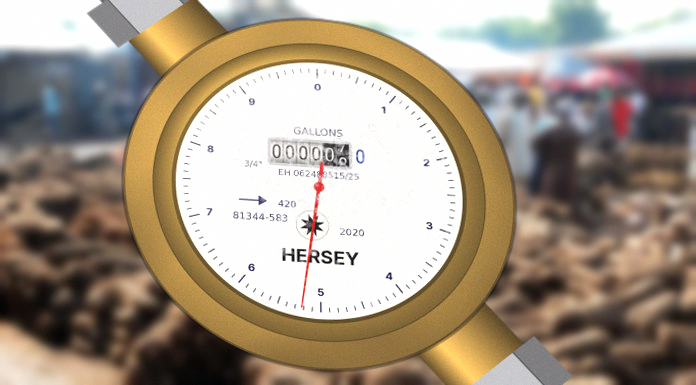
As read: **75.2** gal
